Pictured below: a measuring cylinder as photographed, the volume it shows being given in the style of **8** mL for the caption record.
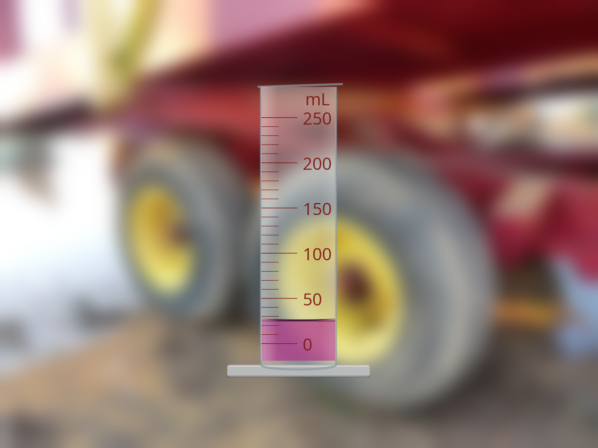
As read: **25** mL
